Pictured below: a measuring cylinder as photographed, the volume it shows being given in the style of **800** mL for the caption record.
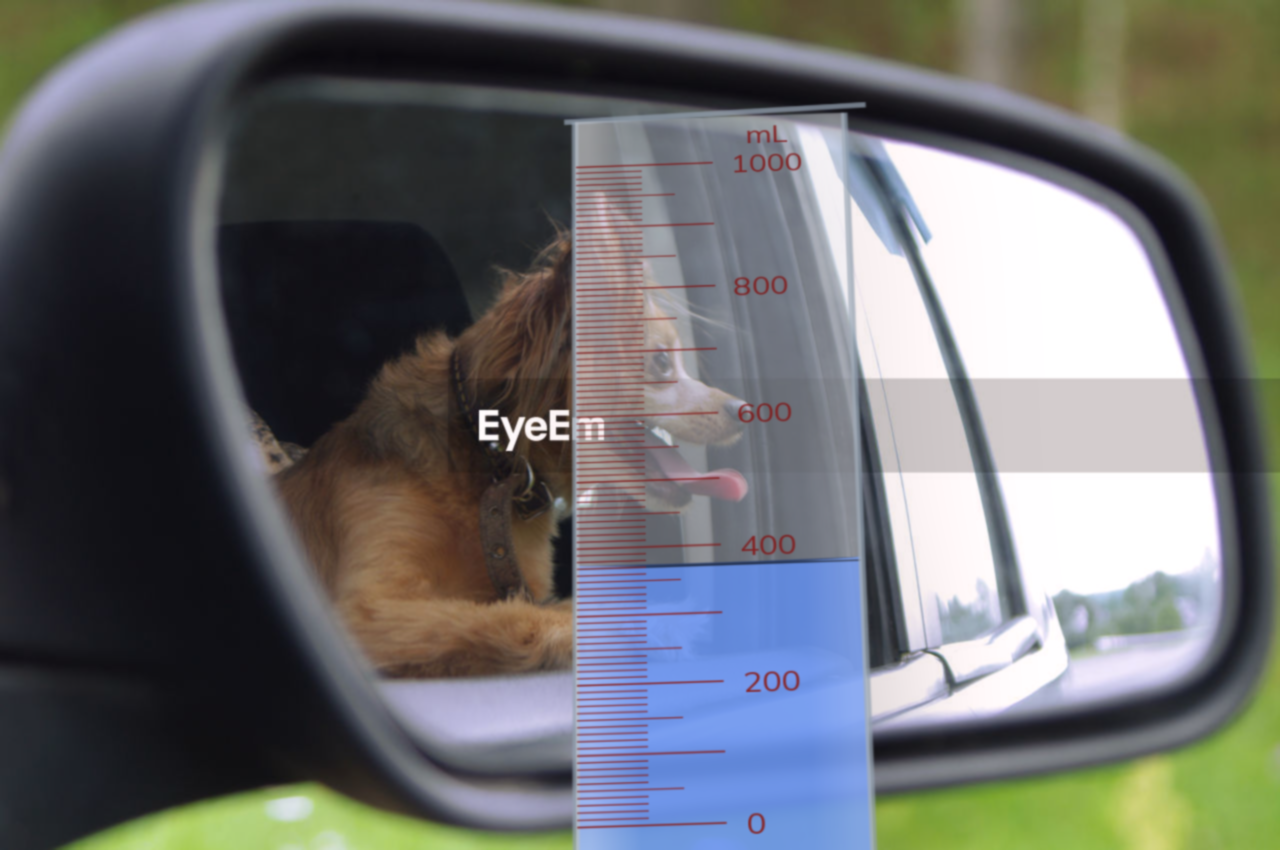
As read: **370** mL
